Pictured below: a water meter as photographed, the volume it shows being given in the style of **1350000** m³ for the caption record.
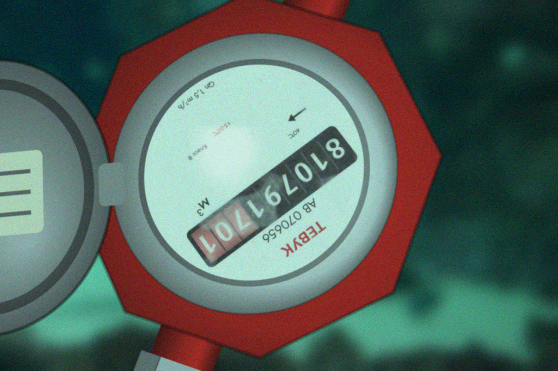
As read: **810791.701** m³
